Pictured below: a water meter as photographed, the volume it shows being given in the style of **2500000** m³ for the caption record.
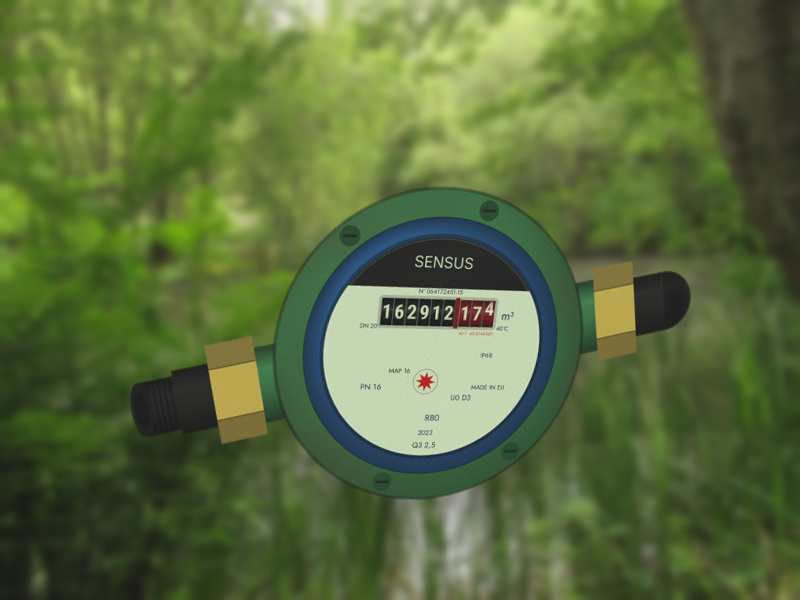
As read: **162912.174** m³
